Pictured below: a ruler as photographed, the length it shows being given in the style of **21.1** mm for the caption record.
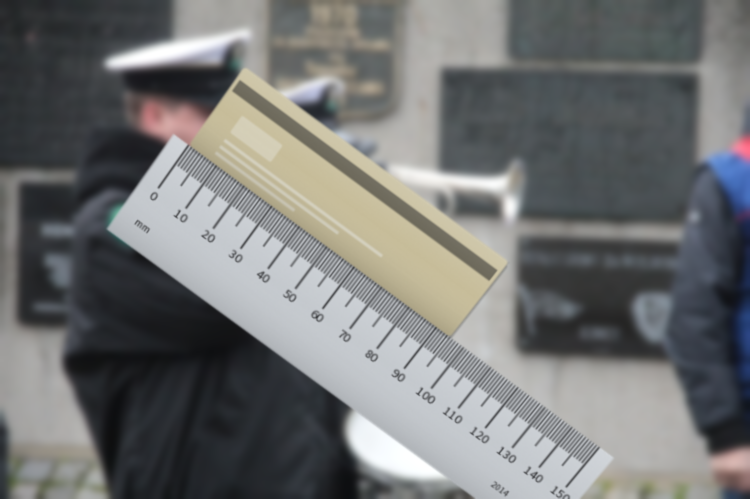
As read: **95** mm
